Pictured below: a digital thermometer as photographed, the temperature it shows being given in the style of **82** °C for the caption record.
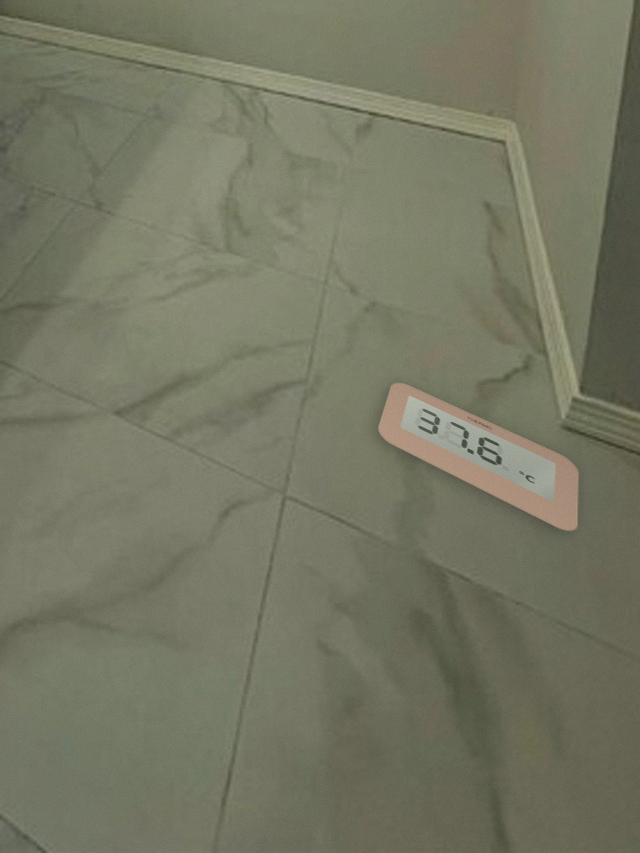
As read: **37.6** °C
